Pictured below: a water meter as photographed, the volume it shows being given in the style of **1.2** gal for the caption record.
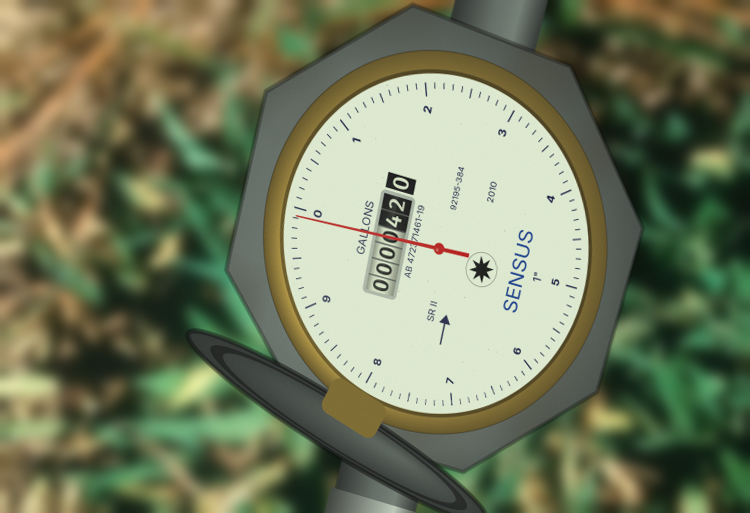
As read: **419.9** gal
